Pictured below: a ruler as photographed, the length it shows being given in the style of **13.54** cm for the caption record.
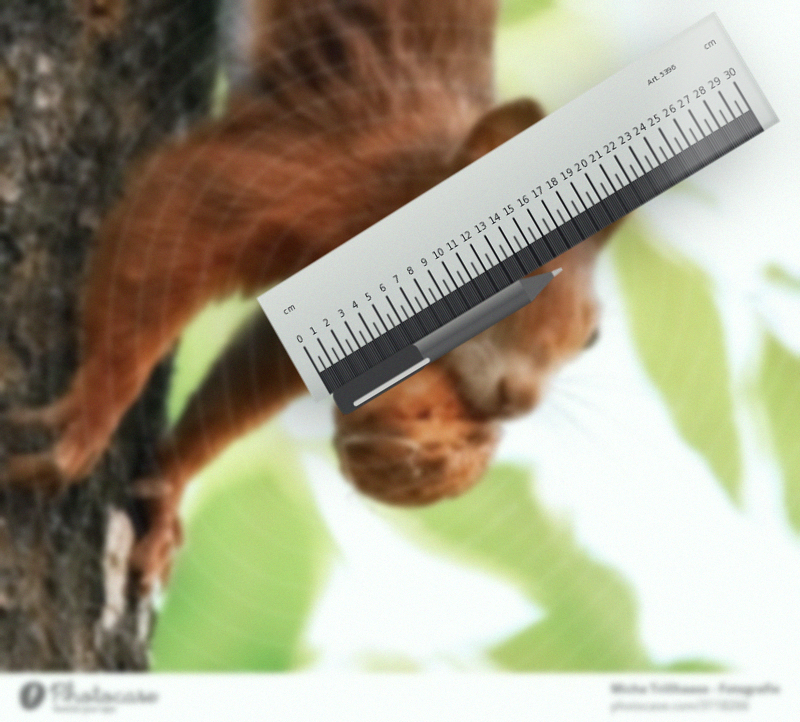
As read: **16** cm
